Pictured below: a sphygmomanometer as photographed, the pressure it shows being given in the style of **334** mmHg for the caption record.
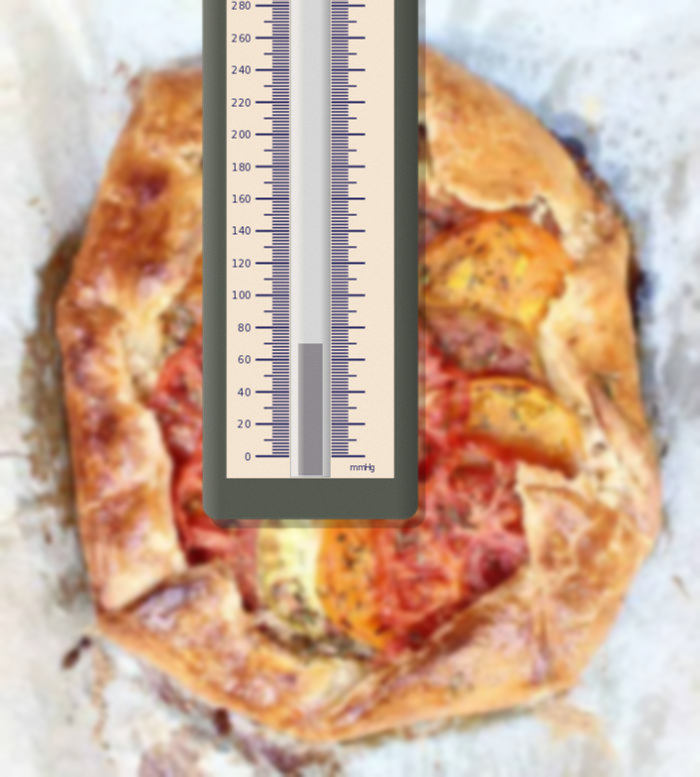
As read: **70** mmHg
